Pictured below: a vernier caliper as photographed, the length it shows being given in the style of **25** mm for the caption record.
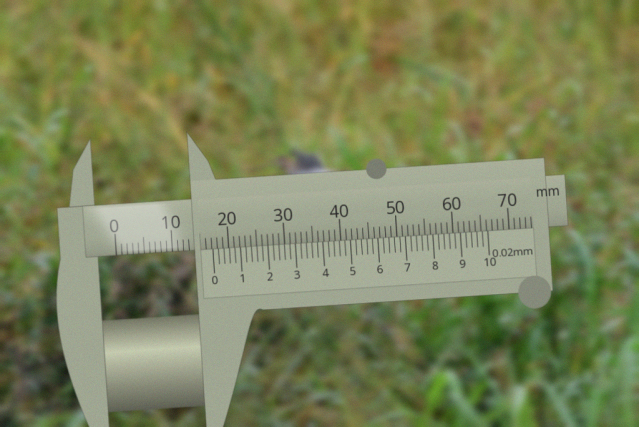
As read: **17.2** mm
